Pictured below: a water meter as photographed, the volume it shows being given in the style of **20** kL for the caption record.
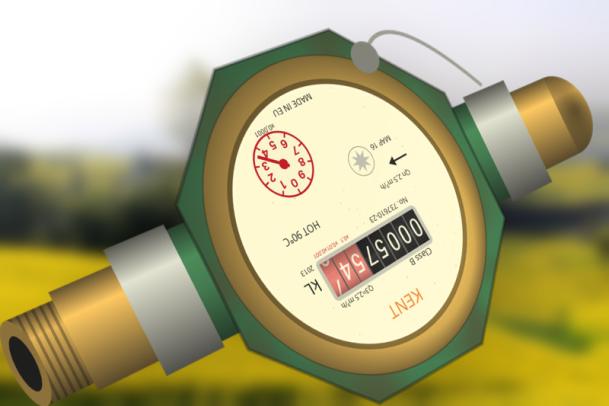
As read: **57.5473** kL
